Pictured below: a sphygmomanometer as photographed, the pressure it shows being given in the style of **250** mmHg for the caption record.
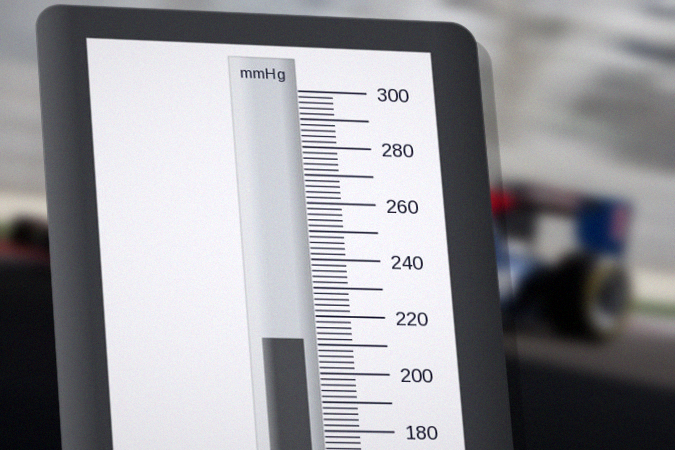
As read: **212** mmHg
